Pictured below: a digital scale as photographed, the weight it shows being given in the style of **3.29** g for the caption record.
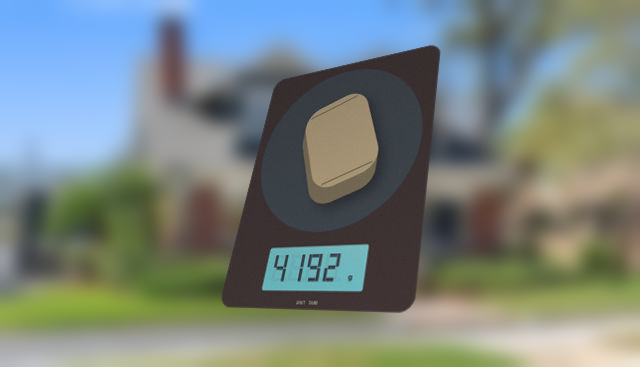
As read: **4192** g
